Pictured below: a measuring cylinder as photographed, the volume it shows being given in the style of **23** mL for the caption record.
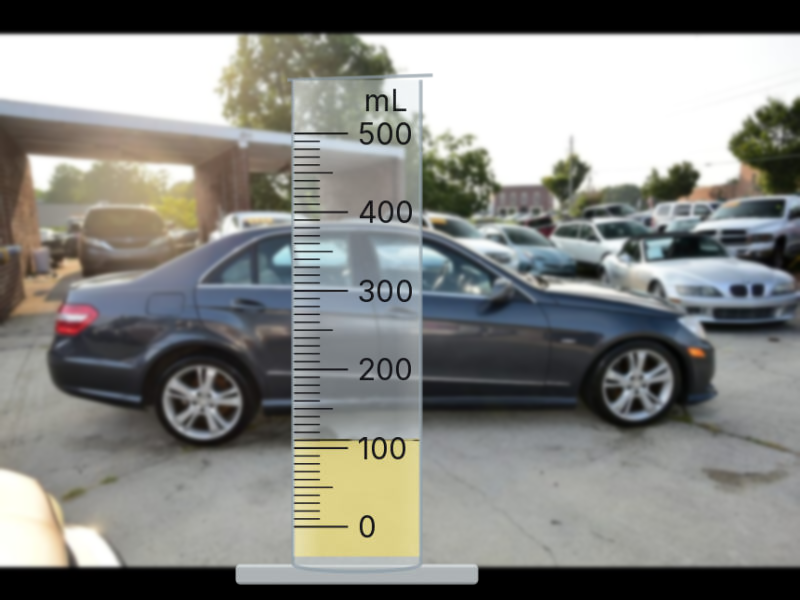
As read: **110** mL
